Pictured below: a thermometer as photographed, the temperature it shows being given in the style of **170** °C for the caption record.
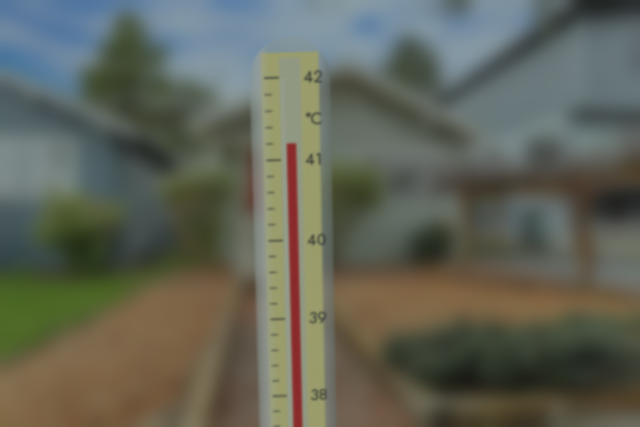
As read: **41.2** °C
